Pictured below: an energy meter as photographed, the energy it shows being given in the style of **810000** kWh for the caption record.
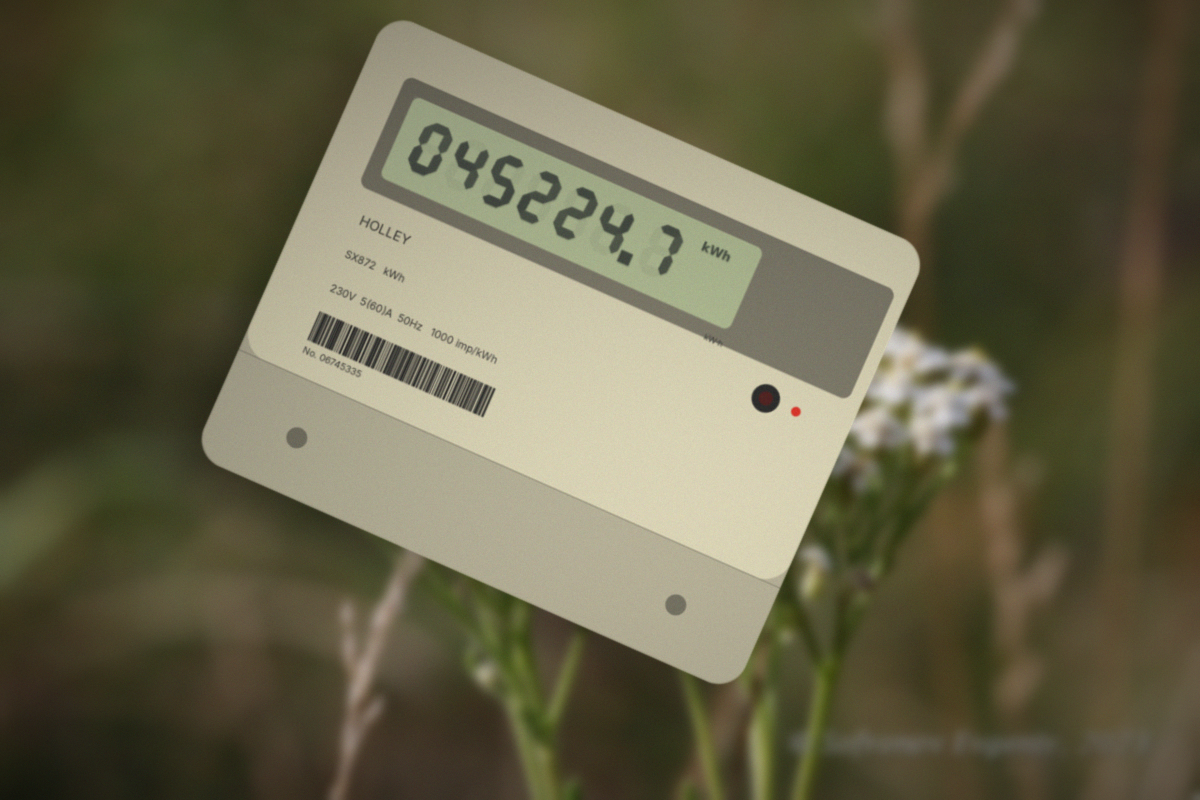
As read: **45224.7** kWh
